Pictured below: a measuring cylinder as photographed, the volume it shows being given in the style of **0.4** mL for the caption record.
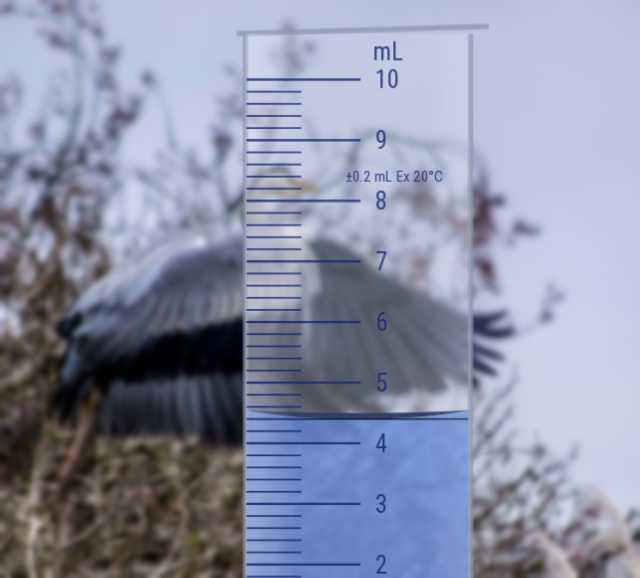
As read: **4.4** mL
